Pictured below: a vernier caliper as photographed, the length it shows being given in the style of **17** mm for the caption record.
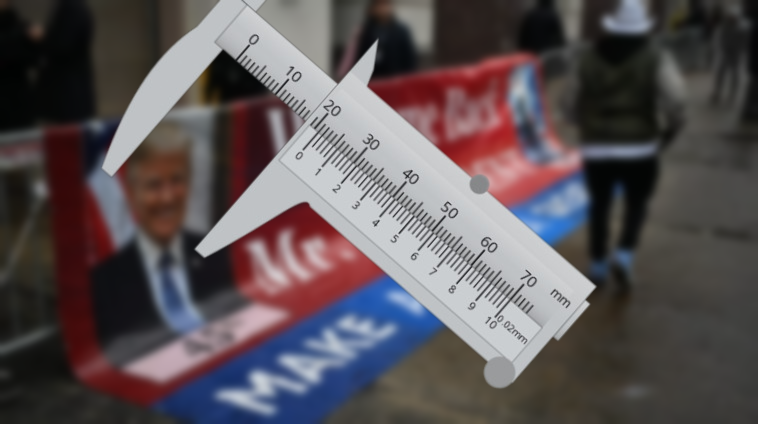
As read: **21.0** mm
